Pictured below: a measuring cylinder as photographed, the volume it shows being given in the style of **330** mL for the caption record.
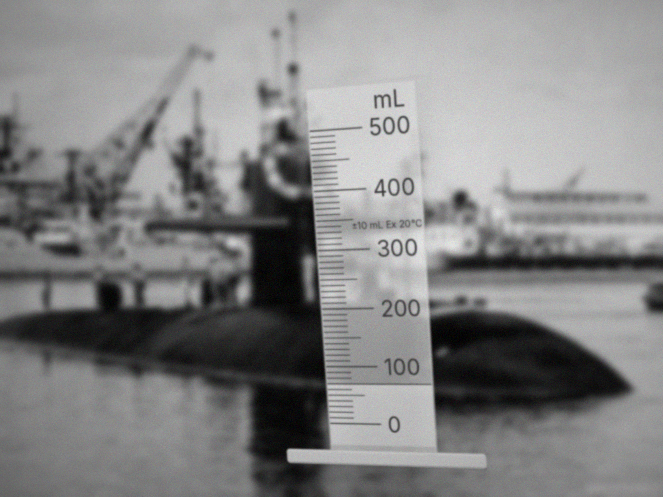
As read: **70** mL
